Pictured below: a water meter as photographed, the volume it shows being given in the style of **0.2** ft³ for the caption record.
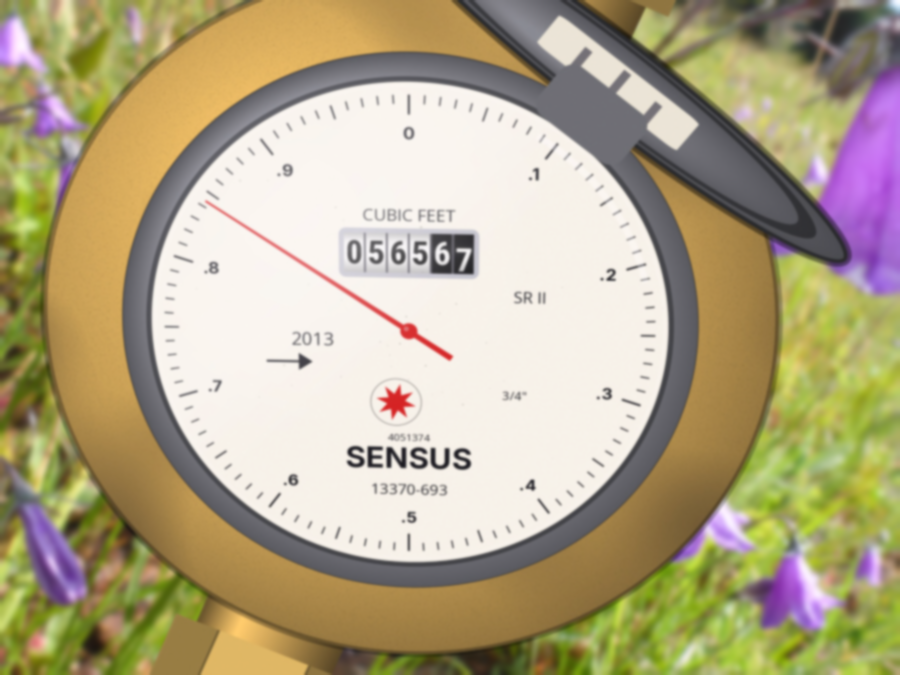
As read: **56566.84** ft³
